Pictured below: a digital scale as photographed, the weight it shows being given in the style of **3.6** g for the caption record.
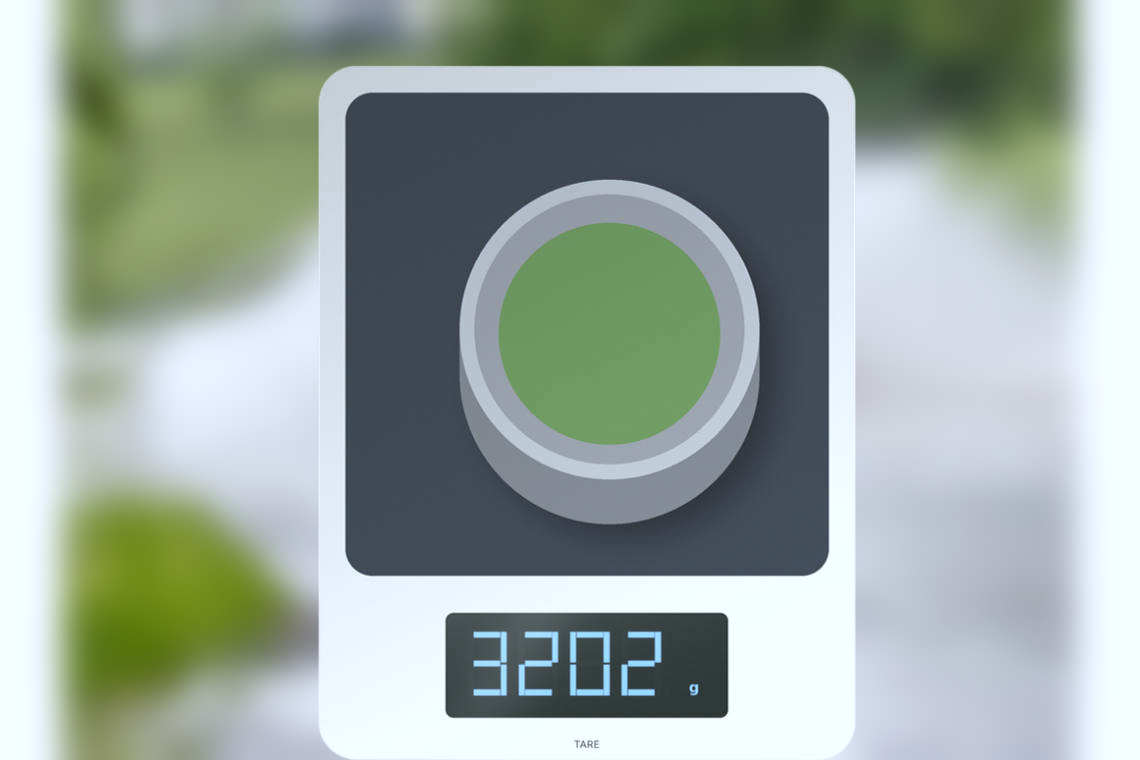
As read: **3202** g
